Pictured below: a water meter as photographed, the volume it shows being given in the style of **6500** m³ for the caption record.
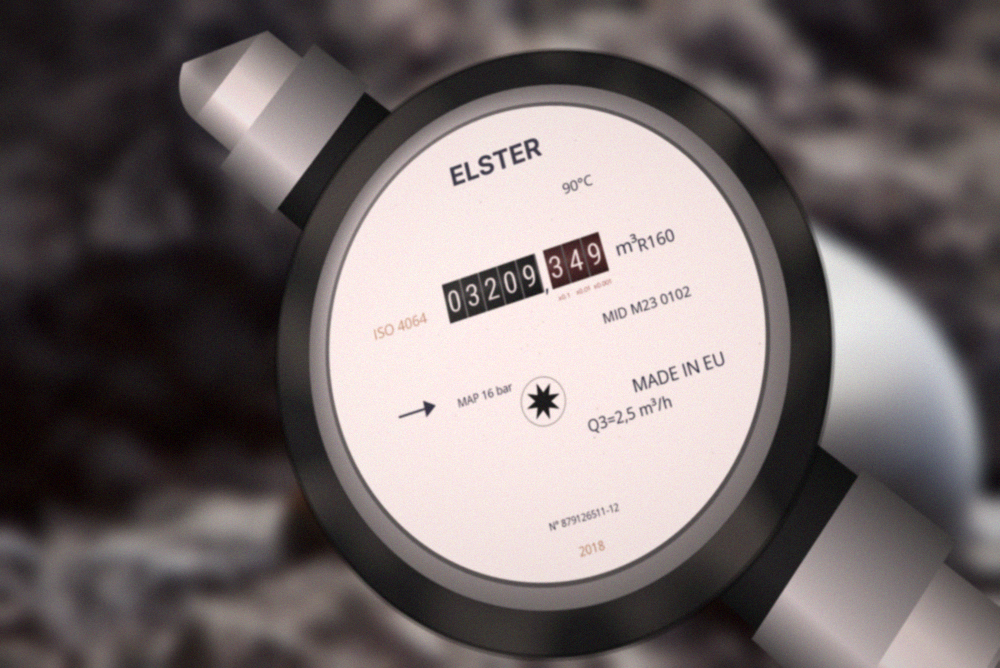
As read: **3209.349** m³
